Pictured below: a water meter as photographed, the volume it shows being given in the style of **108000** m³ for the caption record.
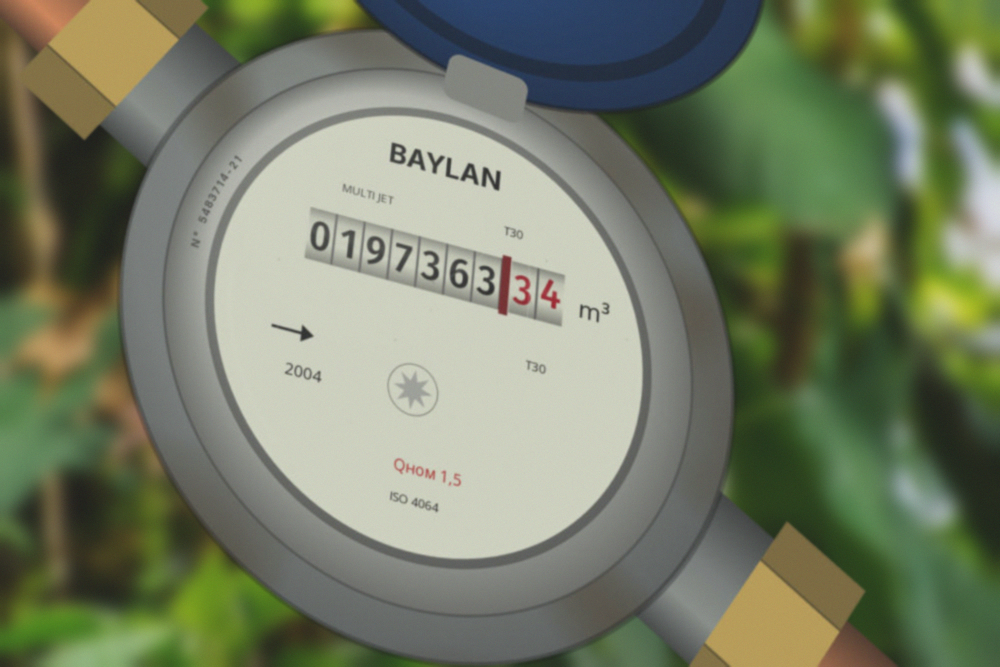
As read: **197363.34** m³
